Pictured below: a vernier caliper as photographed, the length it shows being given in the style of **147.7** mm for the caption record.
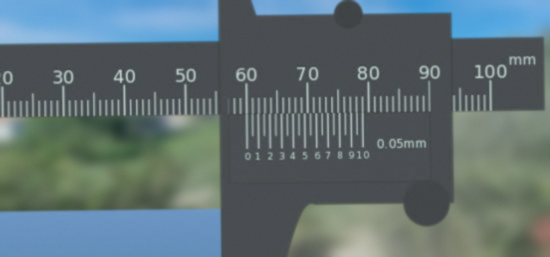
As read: **60.0** mm
